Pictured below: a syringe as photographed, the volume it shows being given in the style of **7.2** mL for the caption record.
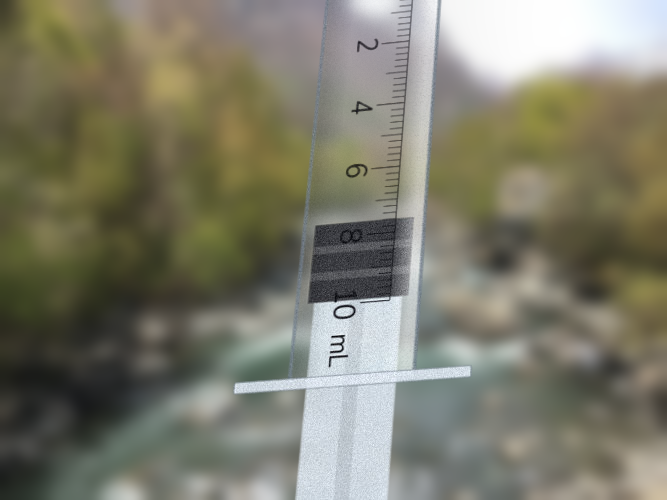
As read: **7.6** mL
